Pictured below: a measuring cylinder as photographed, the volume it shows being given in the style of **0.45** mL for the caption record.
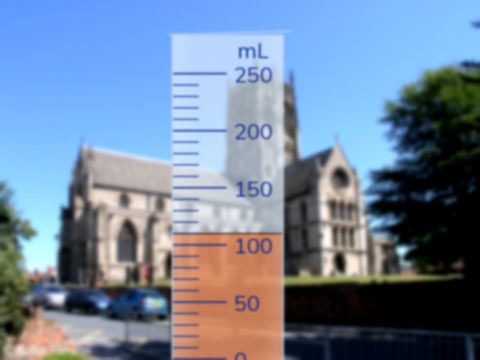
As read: **110** mL
